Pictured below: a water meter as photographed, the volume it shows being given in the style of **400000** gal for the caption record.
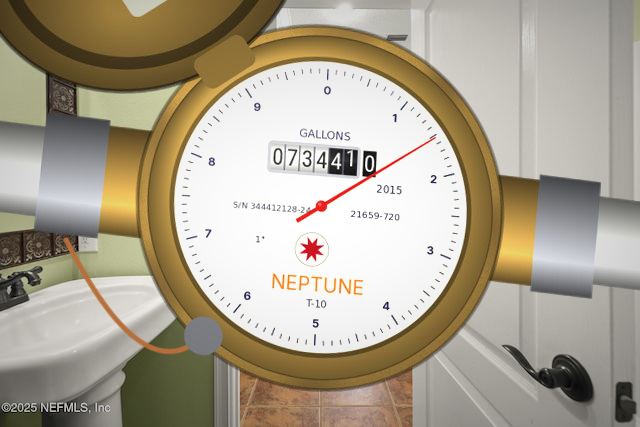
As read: **734411.5** gal
